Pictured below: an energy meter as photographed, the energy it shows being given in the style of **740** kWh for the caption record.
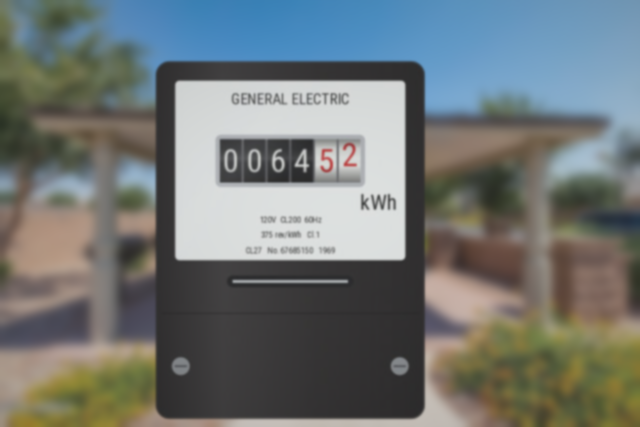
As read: **64.52** kWh
